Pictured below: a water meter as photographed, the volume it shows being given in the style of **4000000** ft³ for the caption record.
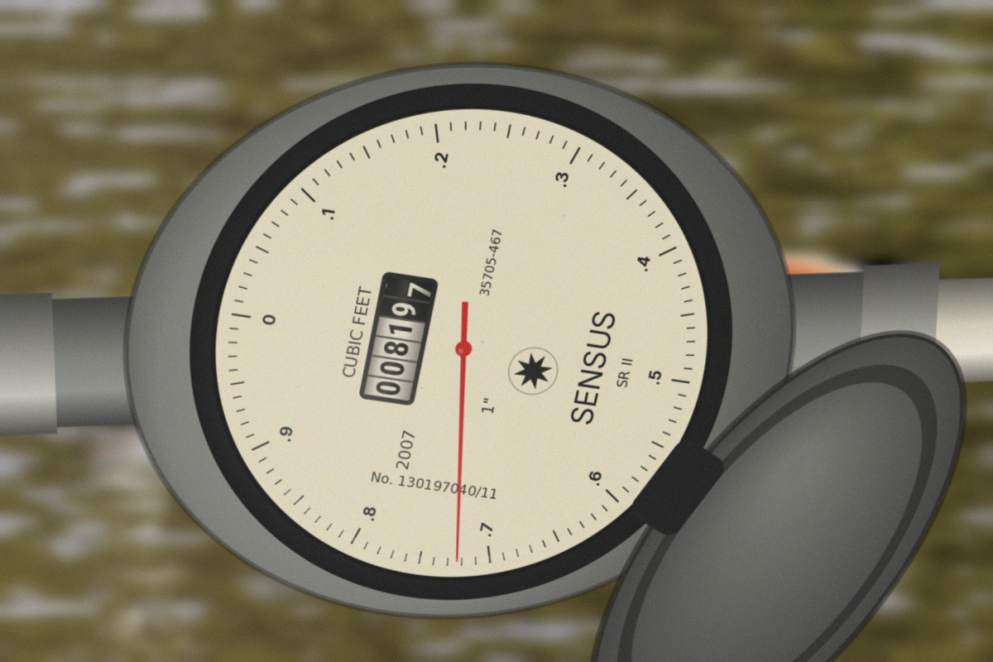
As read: **8196.72** ft³
